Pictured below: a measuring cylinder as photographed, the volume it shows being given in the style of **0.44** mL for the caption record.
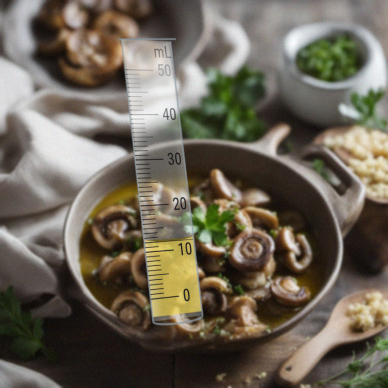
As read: **12** mL
